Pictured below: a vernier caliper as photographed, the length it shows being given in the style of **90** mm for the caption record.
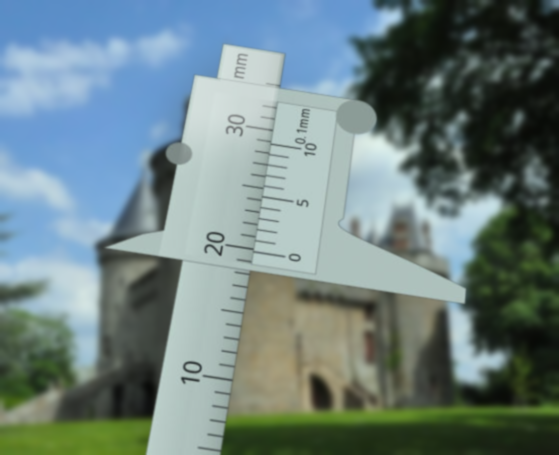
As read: **19.8** mm
